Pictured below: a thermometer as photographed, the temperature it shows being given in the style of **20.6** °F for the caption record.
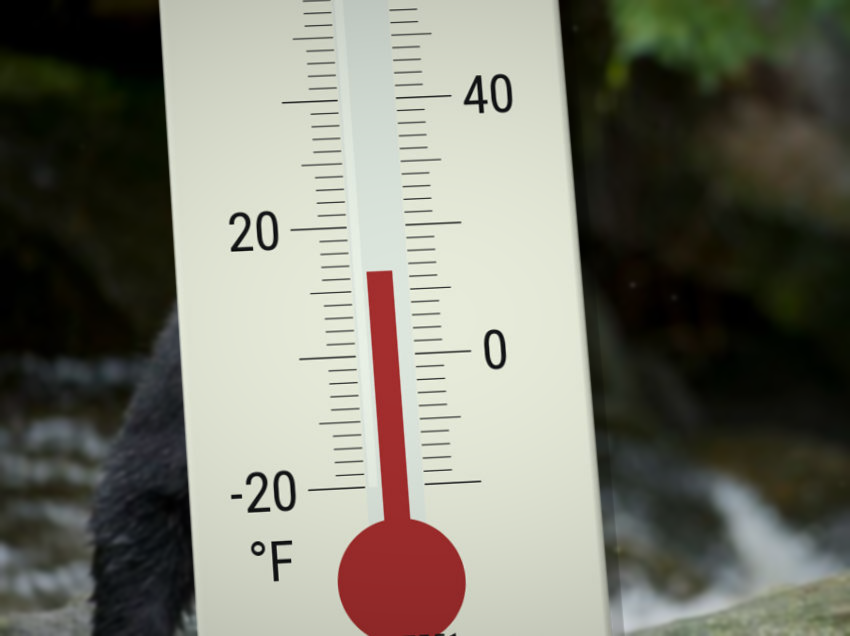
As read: **13** °F
